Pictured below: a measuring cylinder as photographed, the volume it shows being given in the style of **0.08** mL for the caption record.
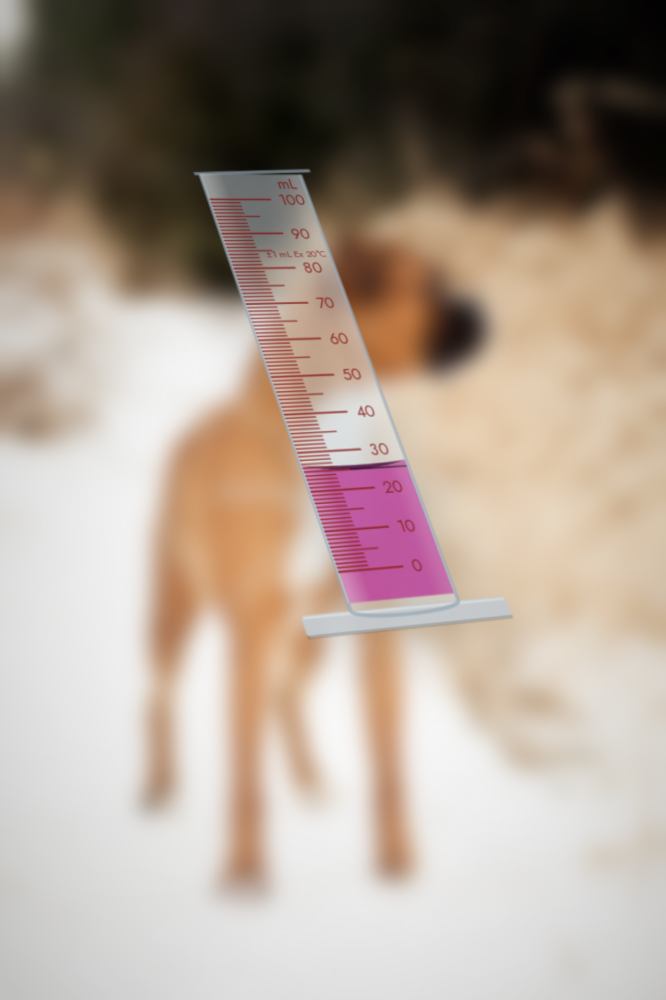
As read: **25** mL
